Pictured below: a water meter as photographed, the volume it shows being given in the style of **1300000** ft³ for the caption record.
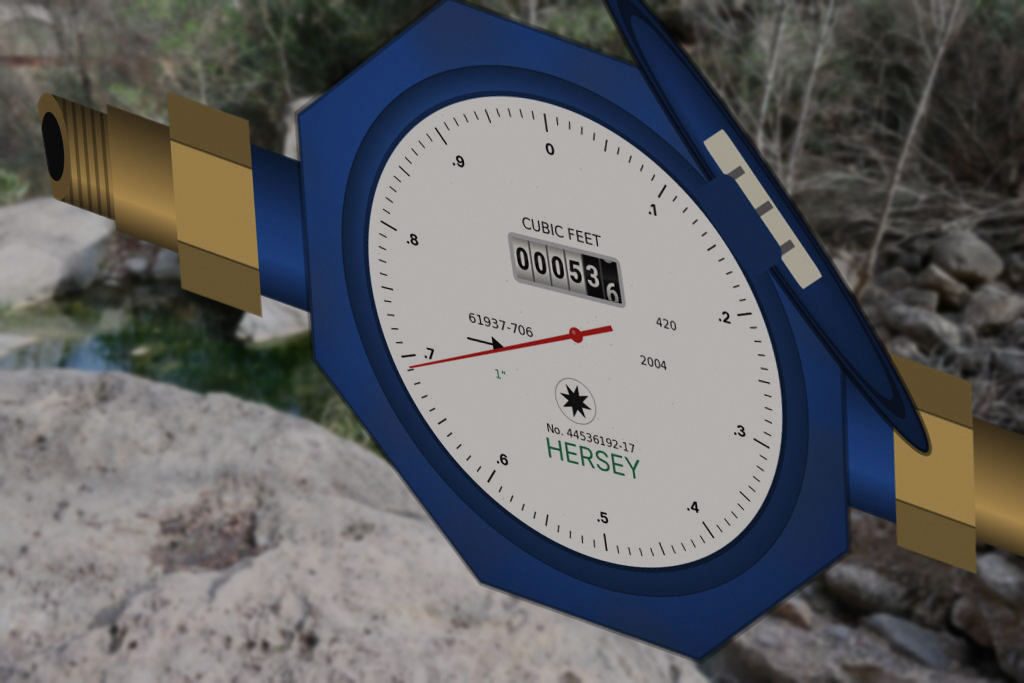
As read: **535.69** ft³
